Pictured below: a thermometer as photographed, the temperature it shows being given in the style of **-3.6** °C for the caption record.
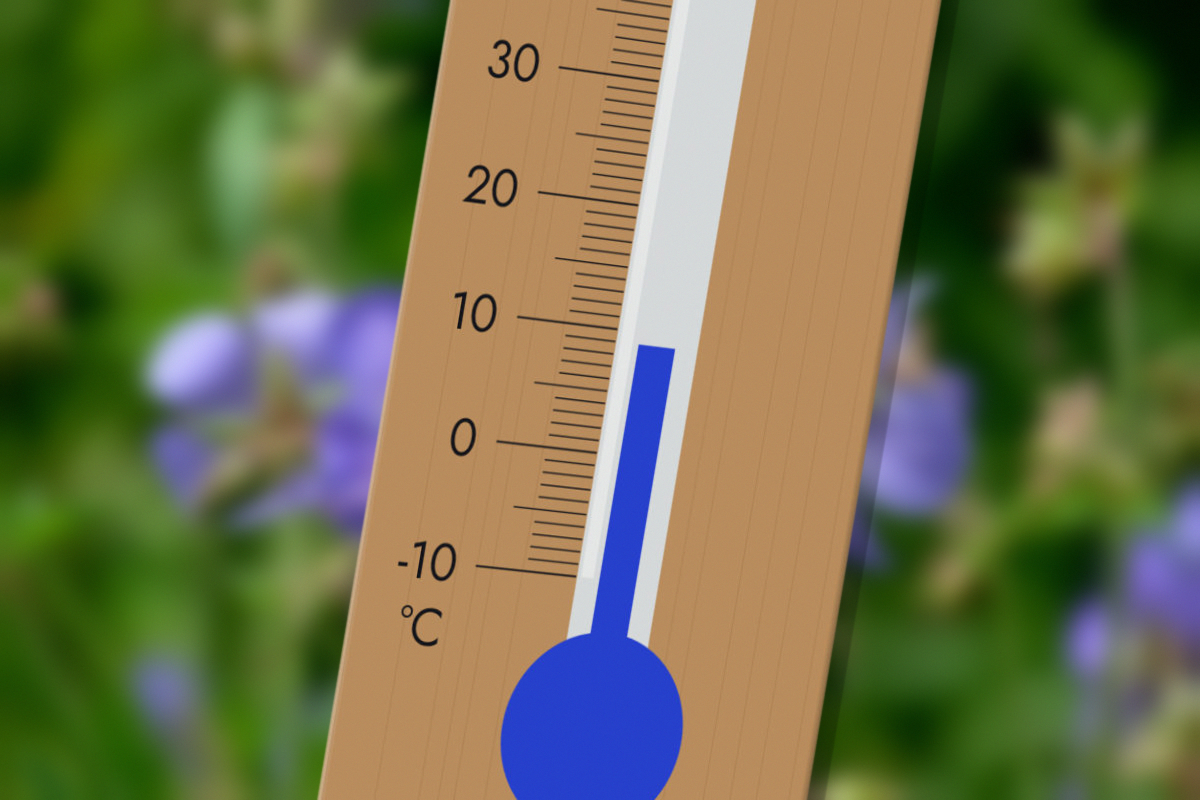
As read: **9** °C
